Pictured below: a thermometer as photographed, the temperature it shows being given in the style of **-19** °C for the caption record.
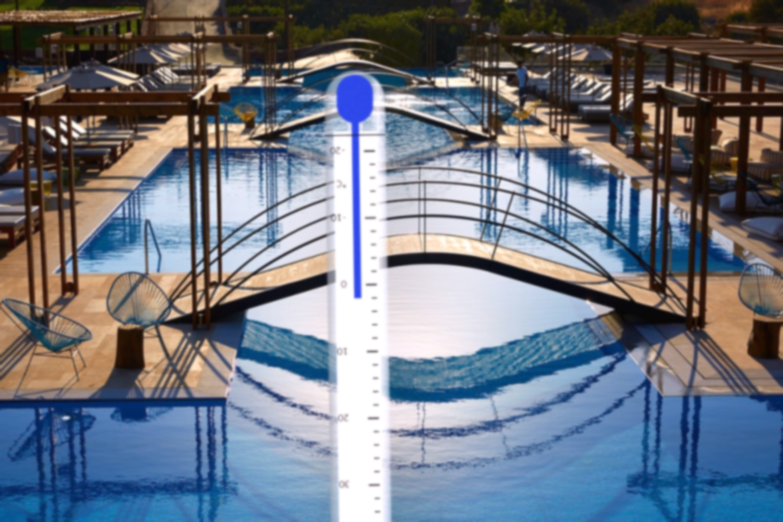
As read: **2** °C
